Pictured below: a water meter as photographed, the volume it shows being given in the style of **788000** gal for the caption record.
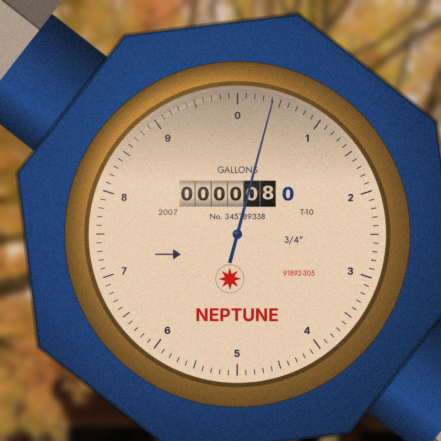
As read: **80.4** gal
